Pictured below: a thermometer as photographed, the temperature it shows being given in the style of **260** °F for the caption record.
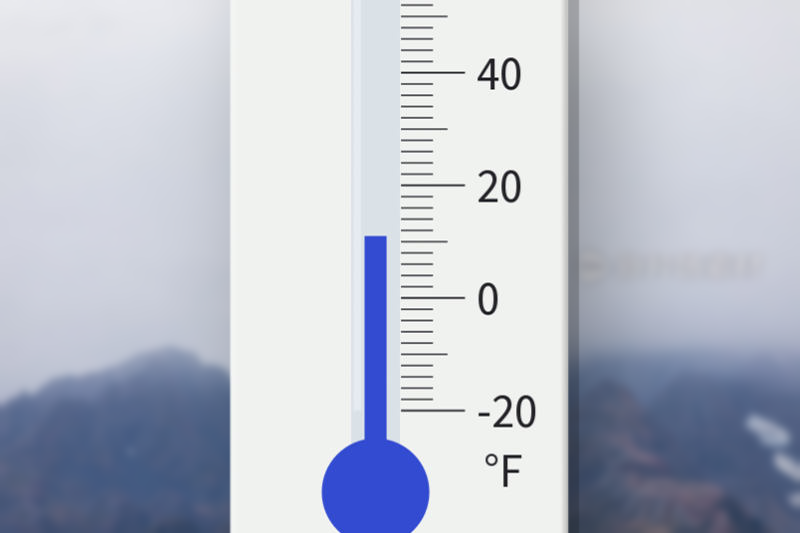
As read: **11** °F
